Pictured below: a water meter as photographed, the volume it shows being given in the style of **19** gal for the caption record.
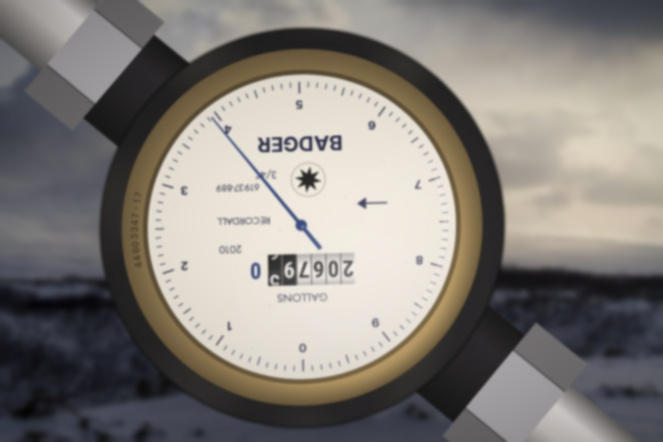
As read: **2067953.9** gal
